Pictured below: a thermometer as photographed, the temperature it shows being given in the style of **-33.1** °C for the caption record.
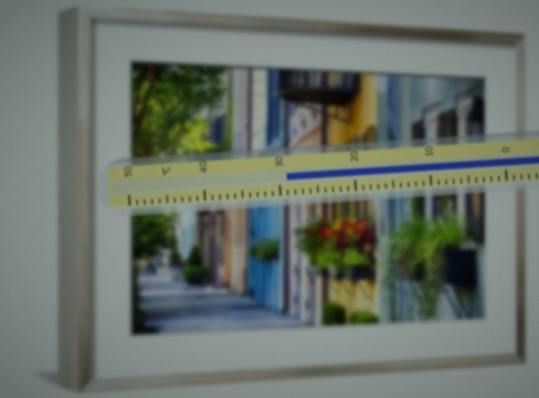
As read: **29** °C
